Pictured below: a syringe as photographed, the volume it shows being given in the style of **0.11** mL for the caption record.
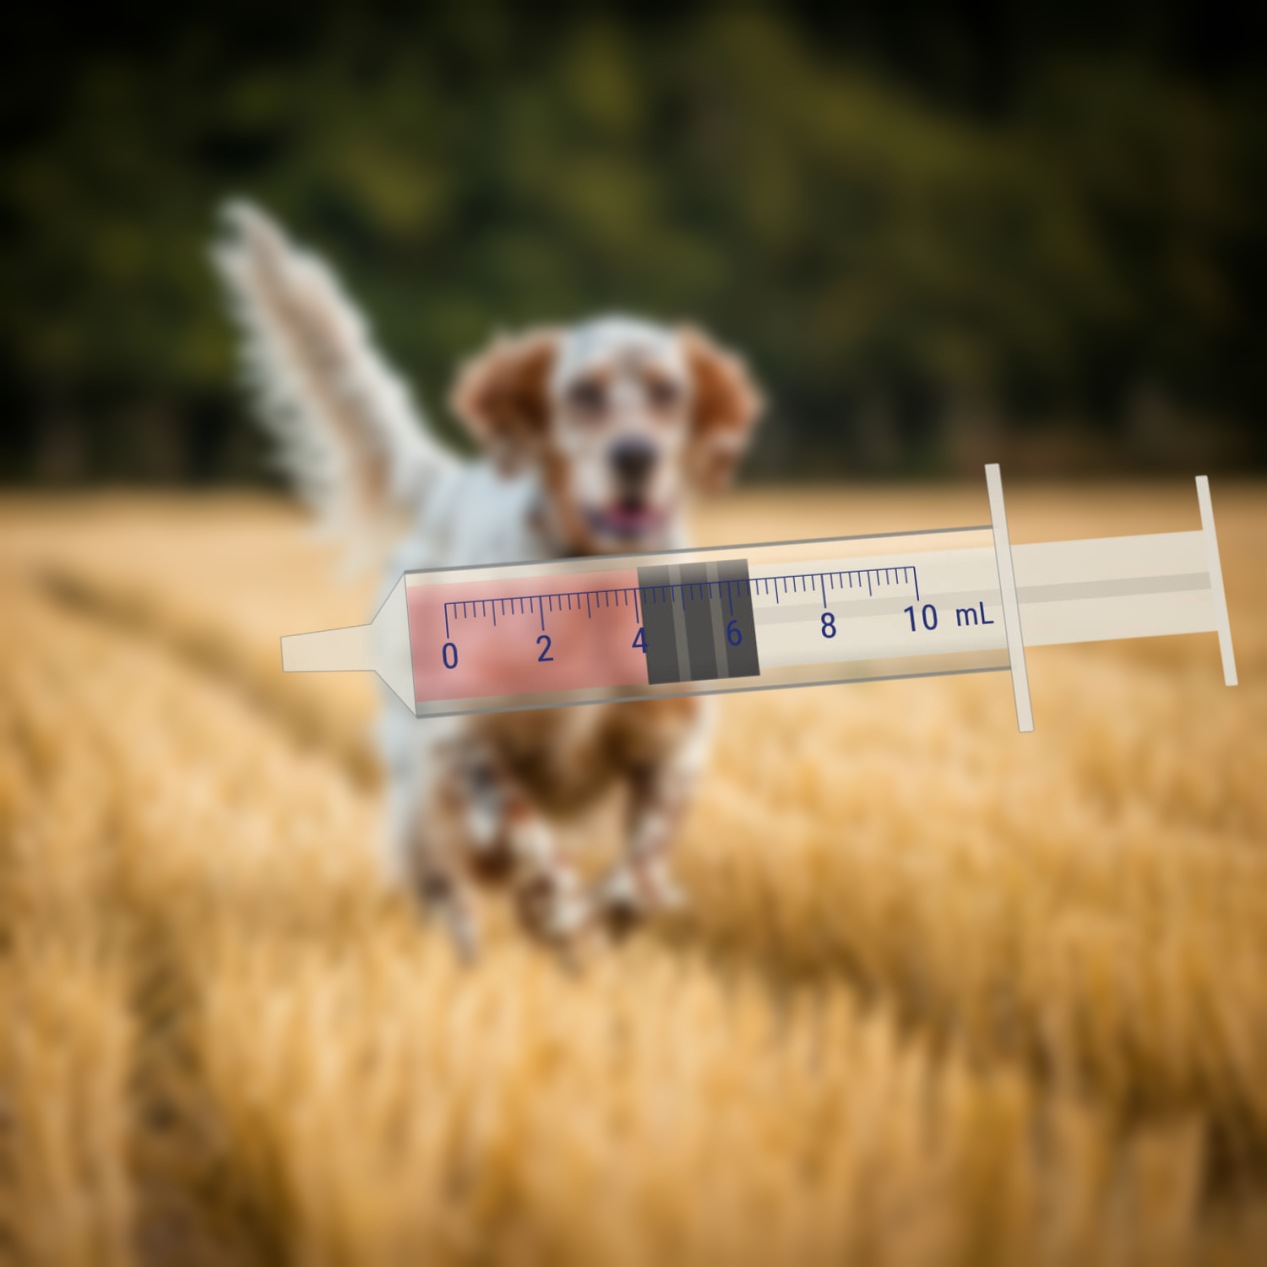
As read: **4.1** mL
